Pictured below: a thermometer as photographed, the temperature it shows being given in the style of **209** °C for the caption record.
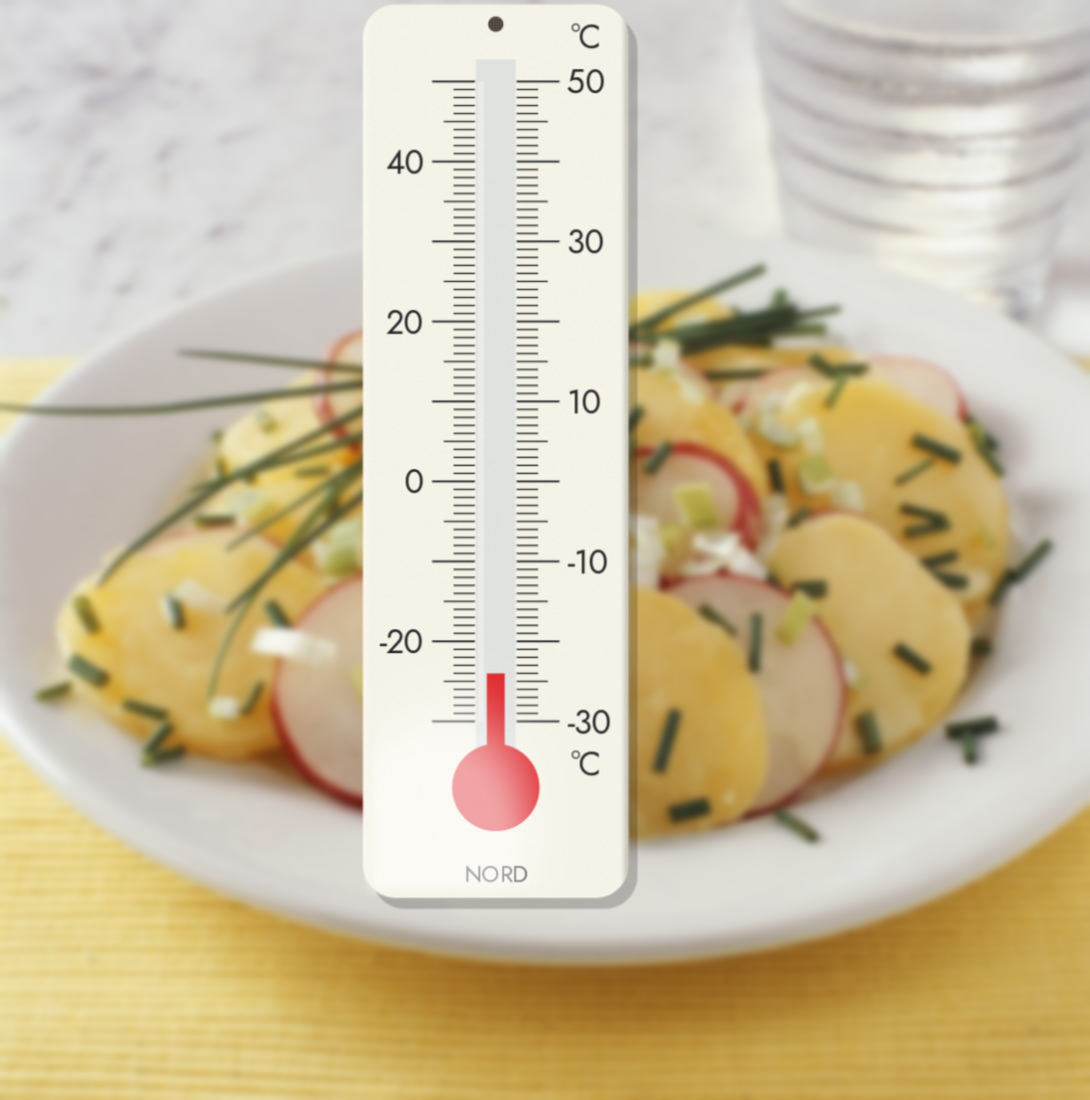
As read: **-24** °C
